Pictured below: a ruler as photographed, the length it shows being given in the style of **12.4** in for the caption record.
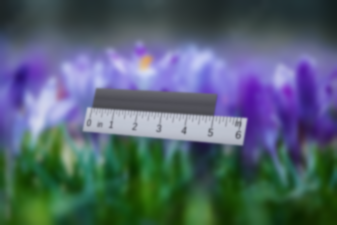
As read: **5** in
